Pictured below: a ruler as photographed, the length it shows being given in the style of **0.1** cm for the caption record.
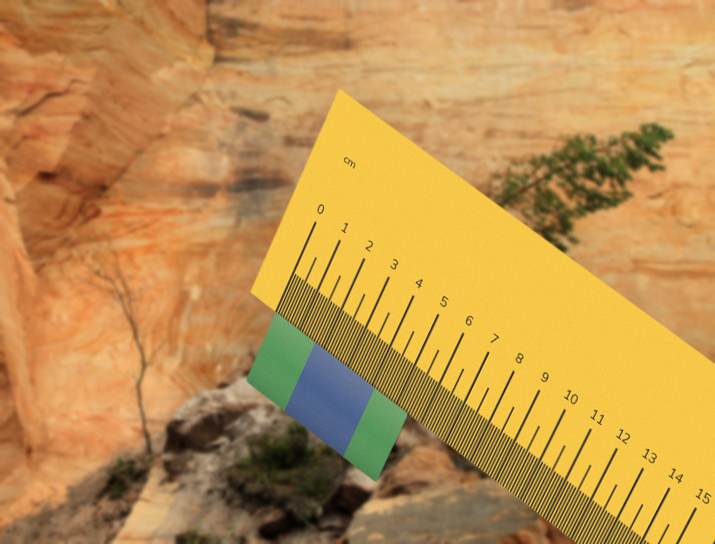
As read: **5.5** cm
